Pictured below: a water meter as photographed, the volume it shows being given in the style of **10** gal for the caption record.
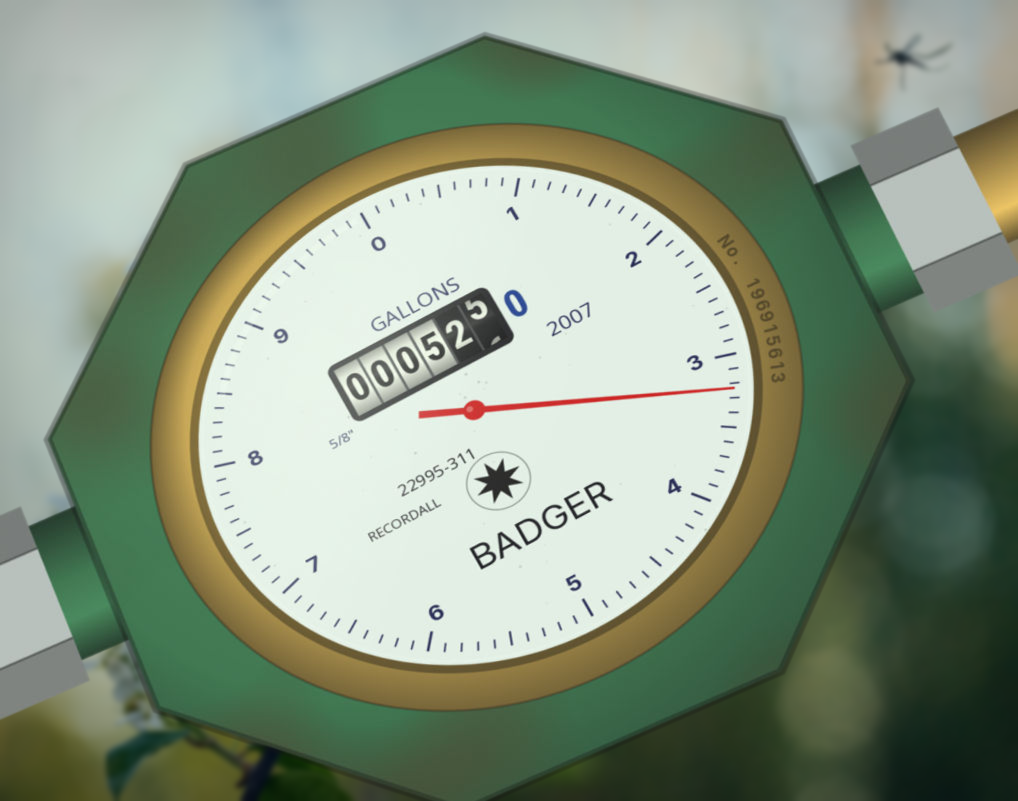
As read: **5253.2** gal
